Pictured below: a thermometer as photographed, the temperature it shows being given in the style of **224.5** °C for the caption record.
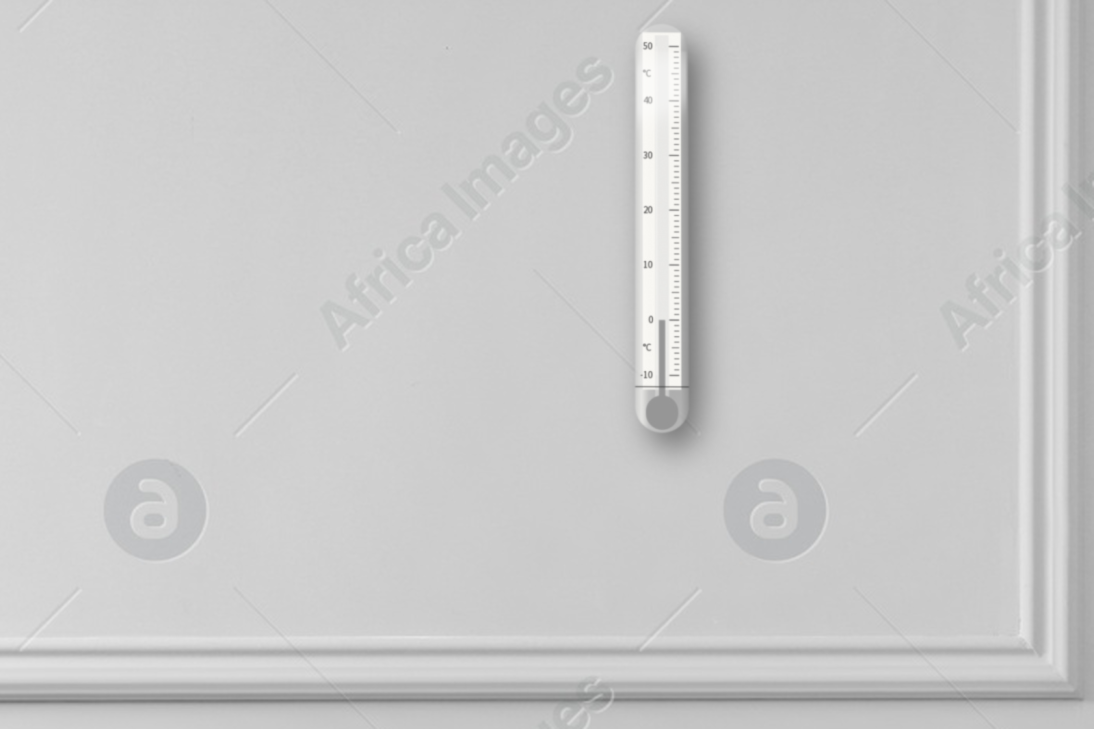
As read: **0** °C
